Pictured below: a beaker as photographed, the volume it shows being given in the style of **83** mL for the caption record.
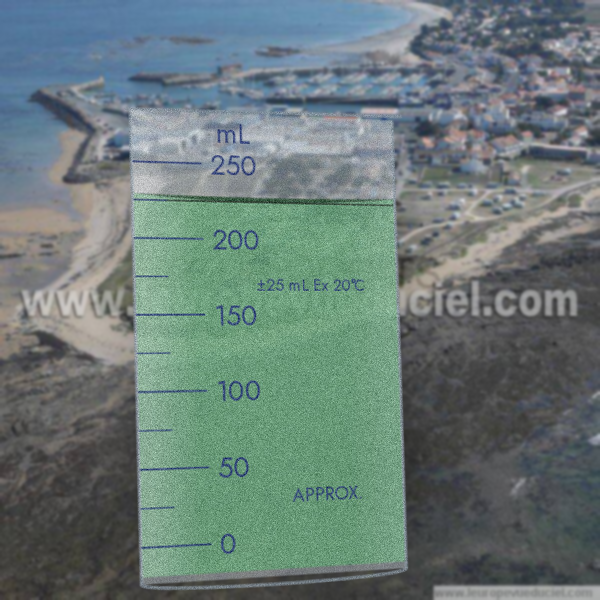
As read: **225** mL
